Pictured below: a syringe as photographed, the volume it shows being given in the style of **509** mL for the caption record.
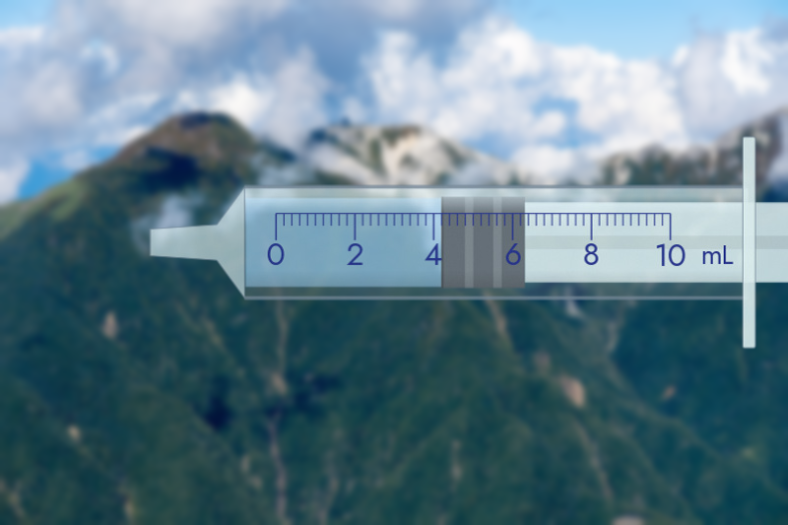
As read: **4.2** mL
